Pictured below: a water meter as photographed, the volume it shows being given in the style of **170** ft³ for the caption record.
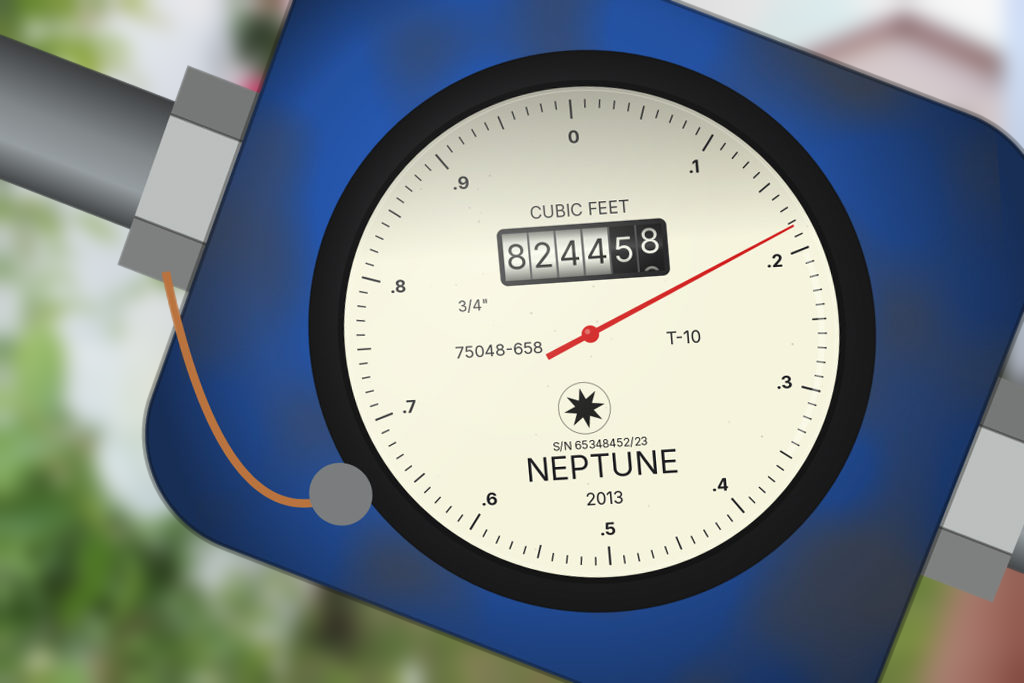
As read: **824458.18** ft³
